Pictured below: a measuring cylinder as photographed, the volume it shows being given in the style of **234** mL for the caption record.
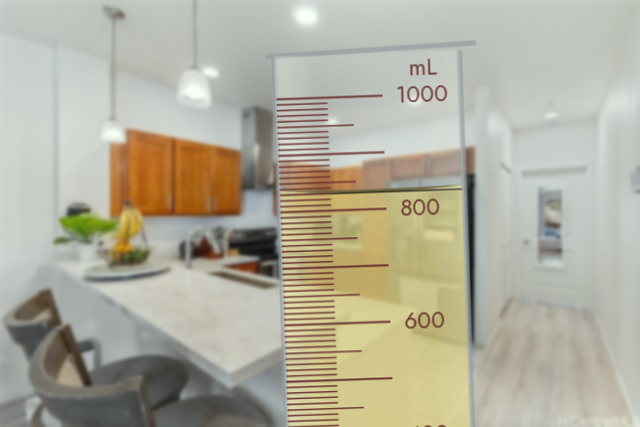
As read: **830** mL
